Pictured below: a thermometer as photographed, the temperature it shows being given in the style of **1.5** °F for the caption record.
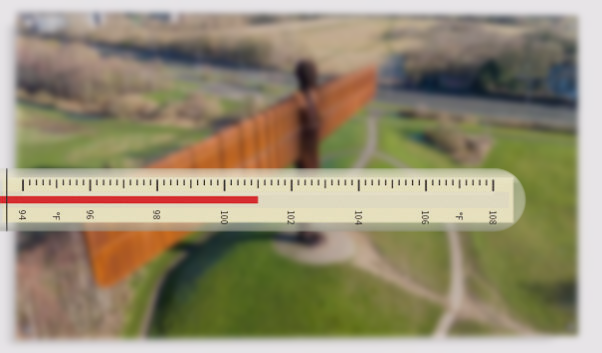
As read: **101** °F
